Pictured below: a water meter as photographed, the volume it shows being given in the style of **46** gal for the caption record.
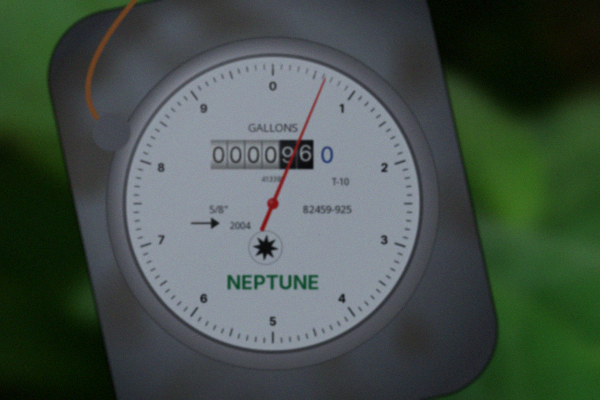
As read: **960.6** gal
